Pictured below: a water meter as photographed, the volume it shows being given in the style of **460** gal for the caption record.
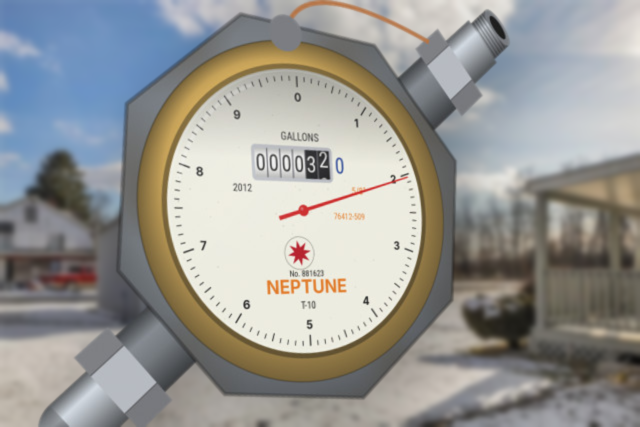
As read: **322.0** gal
